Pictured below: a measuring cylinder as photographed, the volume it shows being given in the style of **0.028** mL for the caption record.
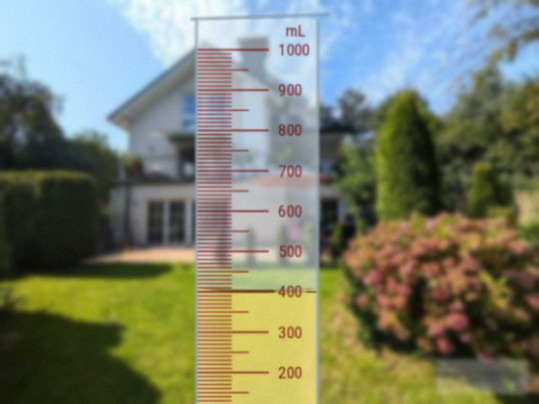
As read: **400** mL
